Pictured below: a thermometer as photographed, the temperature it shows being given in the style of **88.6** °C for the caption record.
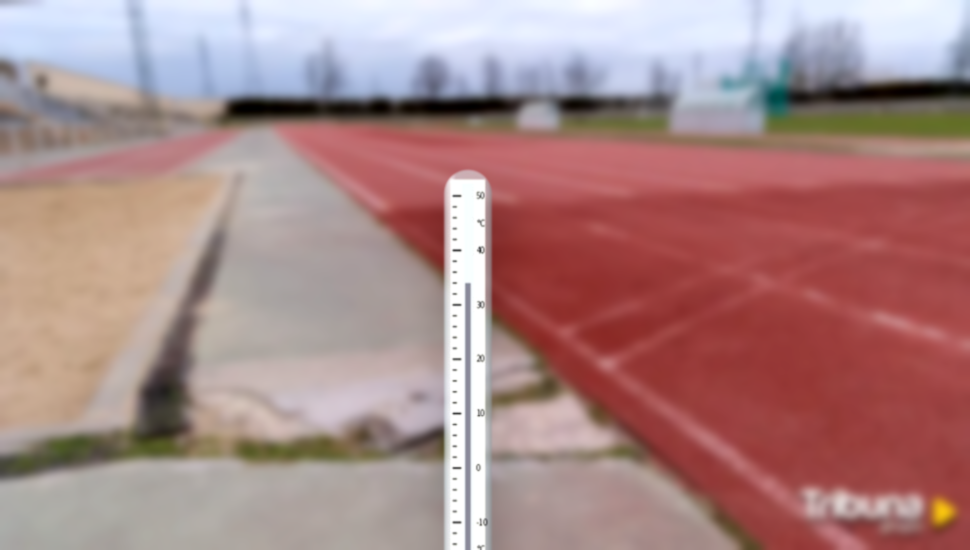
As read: **34** °C
